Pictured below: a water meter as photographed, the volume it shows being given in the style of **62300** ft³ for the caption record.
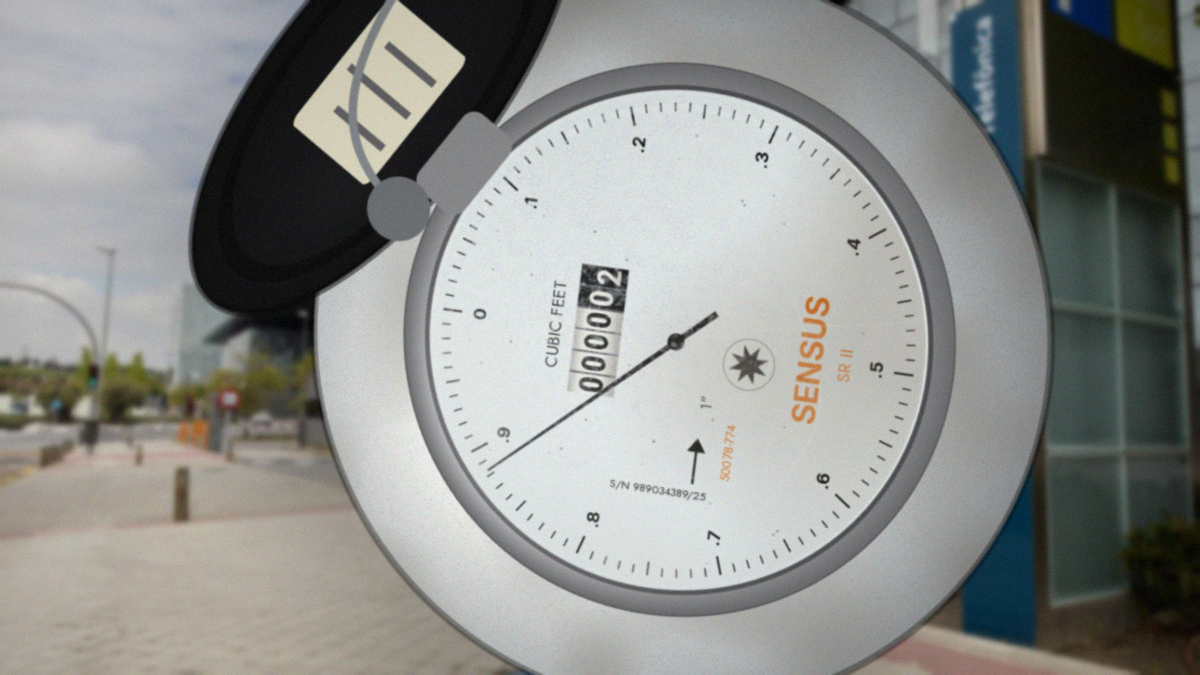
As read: **1.88** ft³
